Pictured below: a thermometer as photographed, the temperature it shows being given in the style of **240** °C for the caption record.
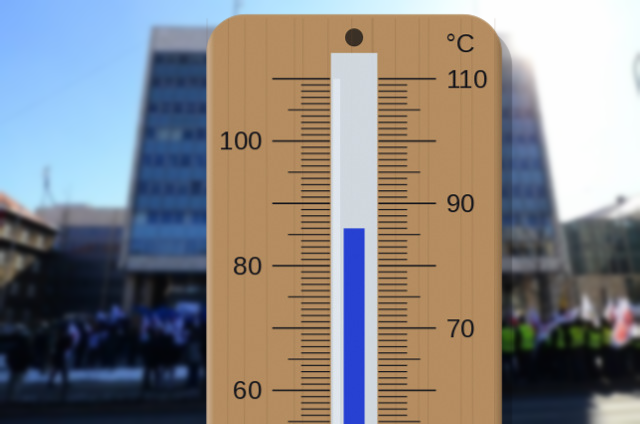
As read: **86** °C
